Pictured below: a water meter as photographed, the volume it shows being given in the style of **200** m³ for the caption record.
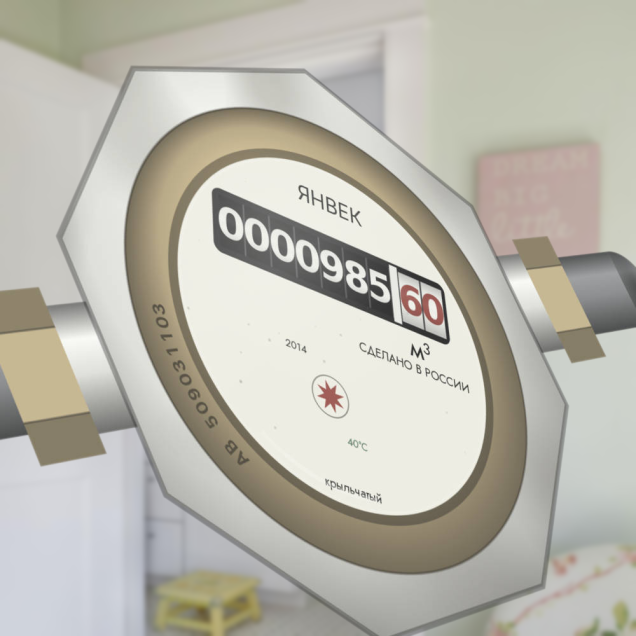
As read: **985.60** m³
